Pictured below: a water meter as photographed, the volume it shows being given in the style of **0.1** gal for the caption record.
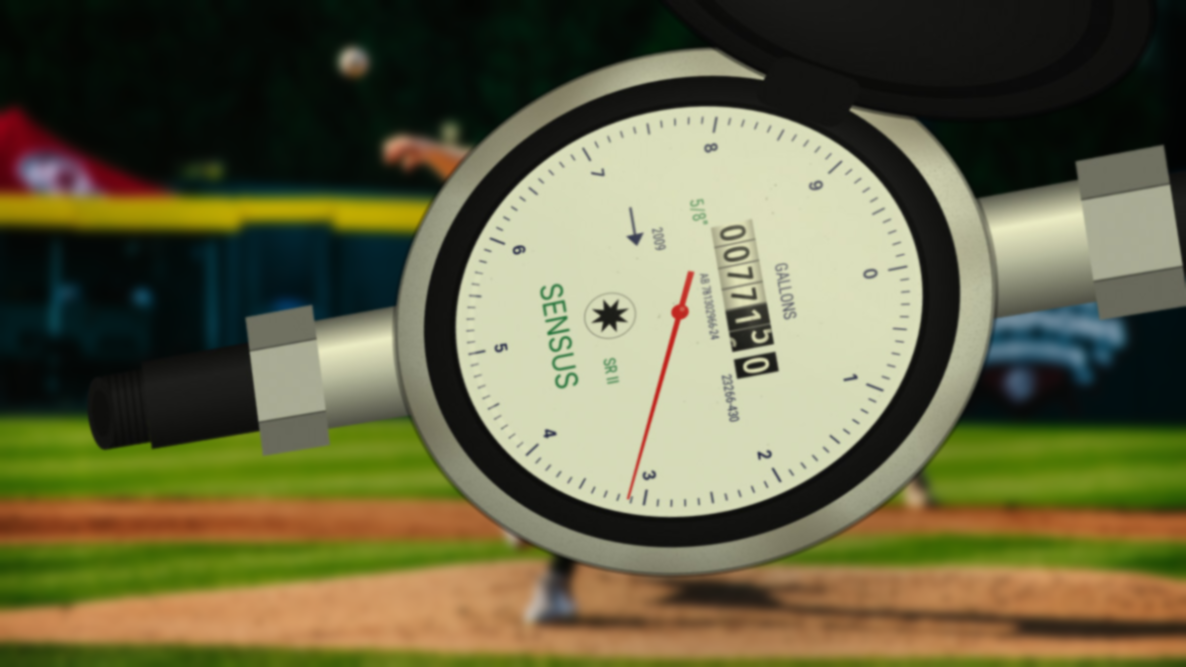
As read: **77153.1** gal
